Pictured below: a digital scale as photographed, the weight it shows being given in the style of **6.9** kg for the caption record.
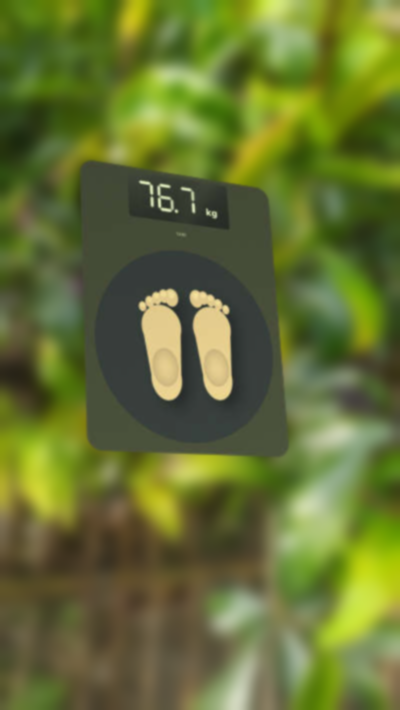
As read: **76.7** kg
